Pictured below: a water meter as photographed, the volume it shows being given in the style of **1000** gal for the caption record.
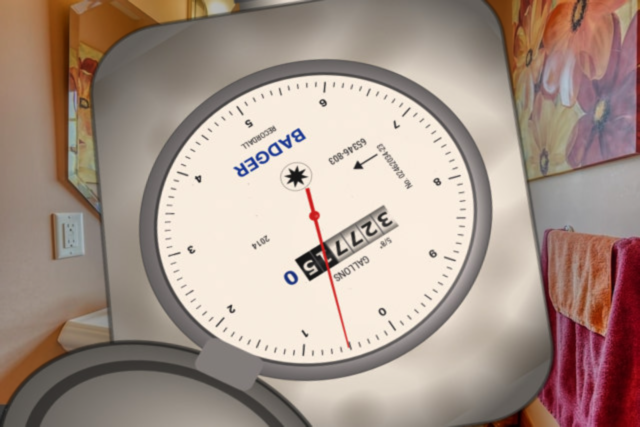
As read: **3277150.5** gal
